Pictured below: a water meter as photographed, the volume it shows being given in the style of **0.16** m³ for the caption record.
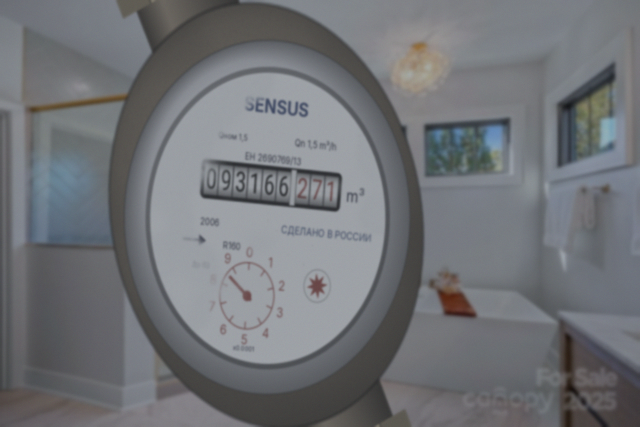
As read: **93166.2718** m³
